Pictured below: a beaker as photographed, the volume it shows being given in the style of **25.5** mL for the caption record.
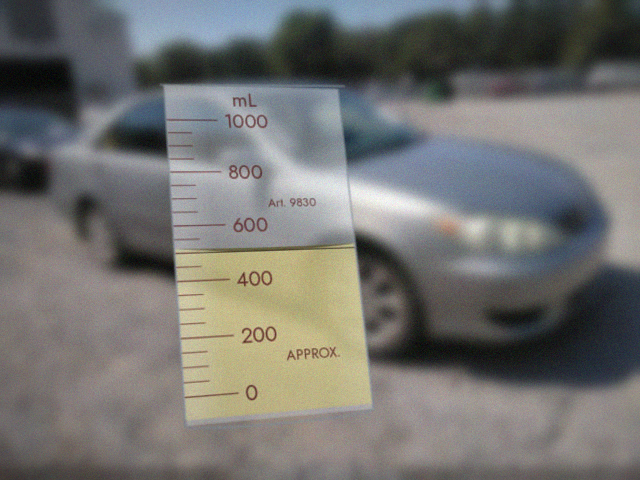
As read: **500** mL
